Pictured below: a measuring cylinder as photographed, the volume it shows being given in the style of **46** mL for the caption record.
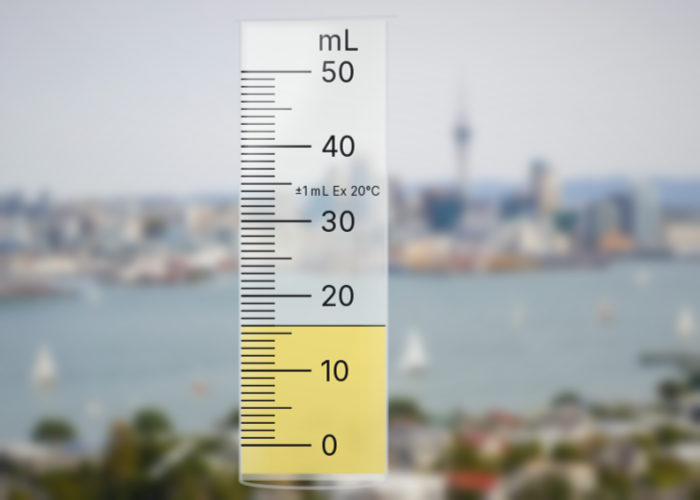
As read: **16** mL
